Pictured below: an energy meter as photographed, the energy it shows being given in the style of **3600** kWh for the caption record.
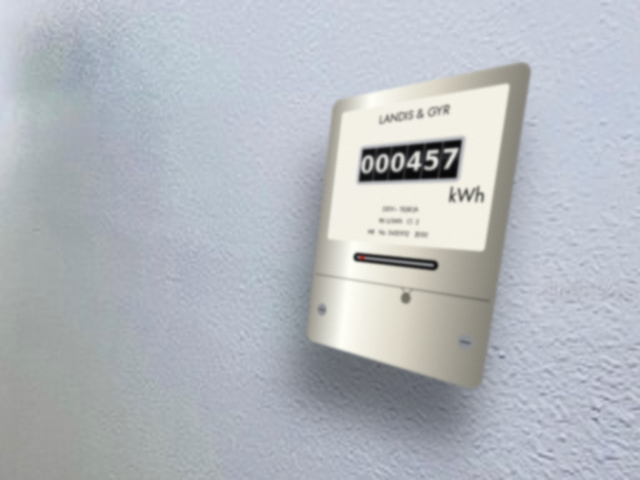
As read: **457** kWh
